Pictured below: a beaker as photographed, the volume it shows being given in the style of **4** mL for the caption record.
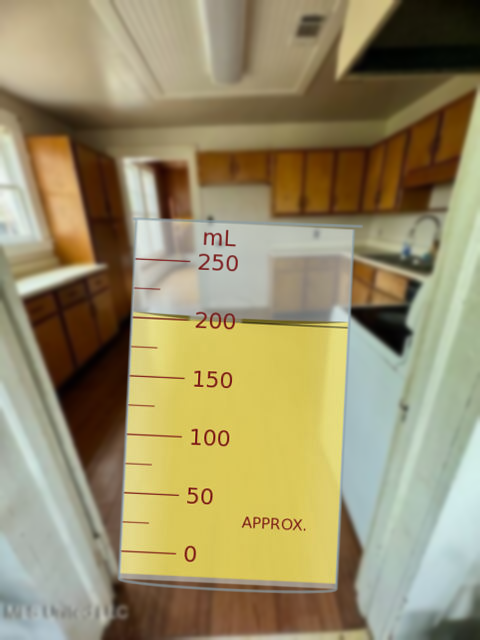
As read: **200** mL
